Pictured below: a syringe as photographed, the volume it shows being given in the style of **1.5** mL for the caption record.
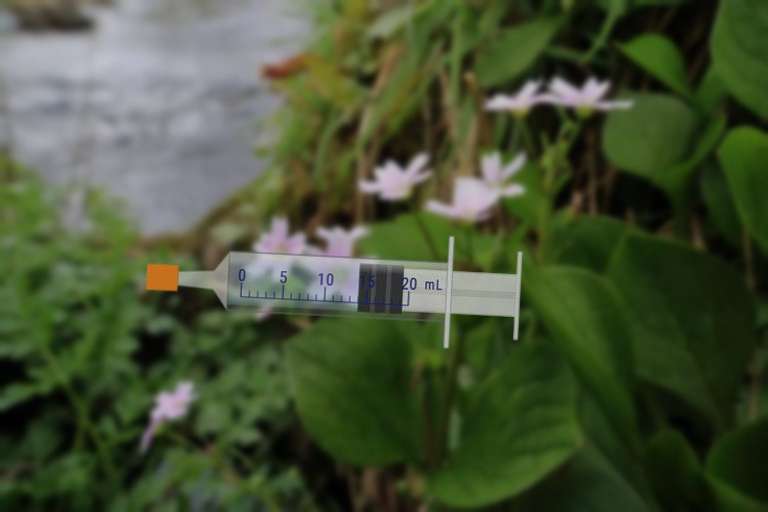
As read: **14** mL
